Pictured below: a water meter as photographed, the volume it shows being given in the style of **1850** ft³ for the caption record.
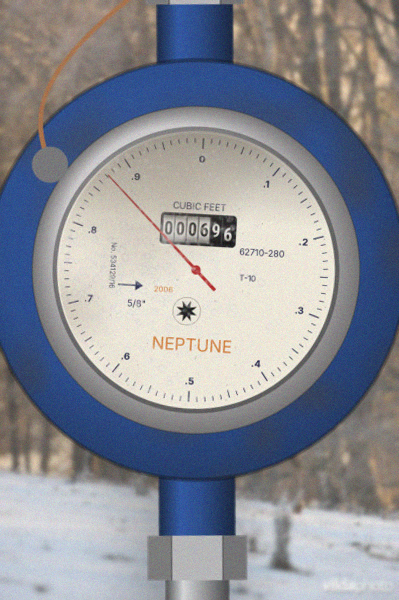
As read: **695.87** ft³
